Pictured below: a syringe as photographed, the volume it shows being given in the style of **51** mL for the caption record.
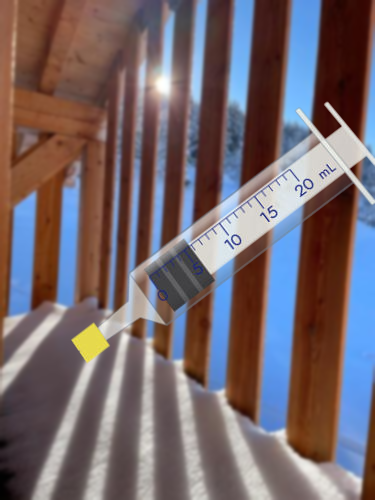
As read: **0** mL
